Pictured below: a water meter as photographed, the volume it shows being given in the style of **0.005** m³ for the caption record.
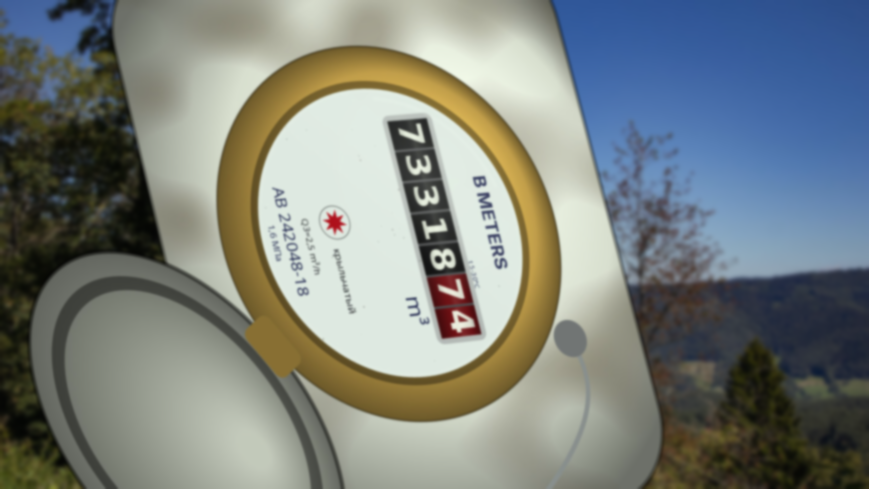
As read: **73318.74** m³
